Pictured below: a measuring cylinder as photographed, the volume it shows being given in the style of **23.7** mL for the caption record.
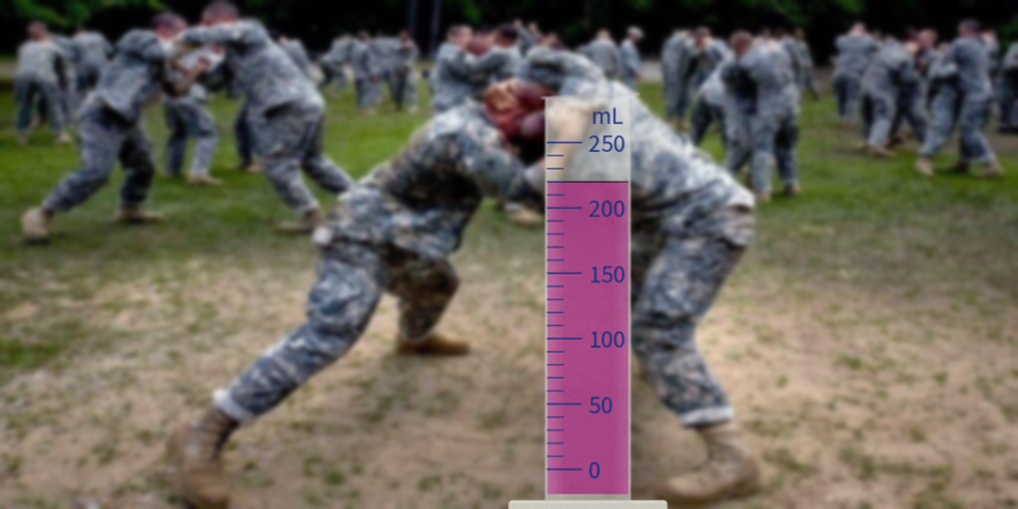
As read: **220** mL
